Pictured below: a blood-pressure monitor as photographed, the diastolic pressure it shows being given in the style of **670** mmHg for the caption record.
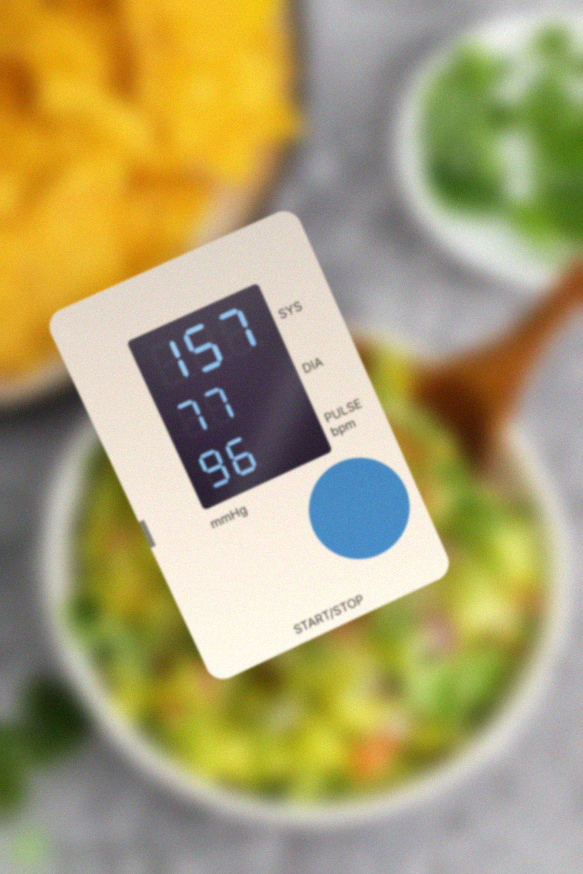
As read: **77** mmHg
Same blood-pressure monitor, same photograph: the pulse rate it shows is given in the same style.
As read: **96** bpm
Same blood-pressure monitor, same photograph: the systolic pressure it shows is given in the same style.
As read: **157** mmHg
